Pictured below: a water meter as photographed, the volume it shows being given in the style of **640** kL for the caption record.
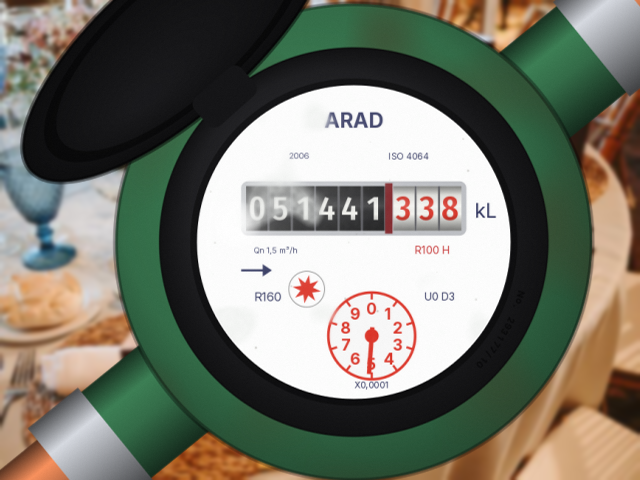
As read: **51441.3385** kL
